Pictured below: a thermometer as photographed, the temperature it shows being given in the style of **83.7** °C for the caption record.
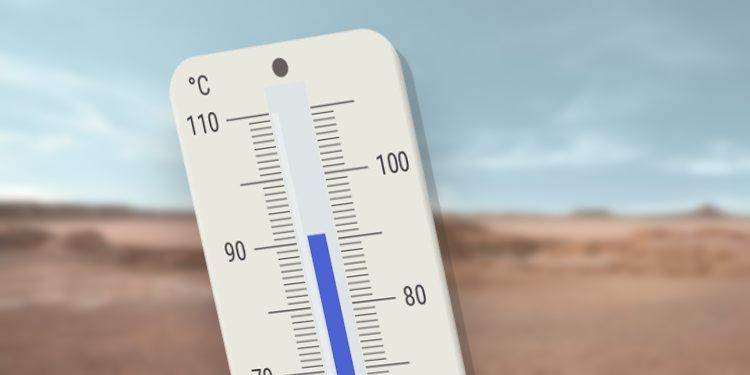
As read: **91** °C
